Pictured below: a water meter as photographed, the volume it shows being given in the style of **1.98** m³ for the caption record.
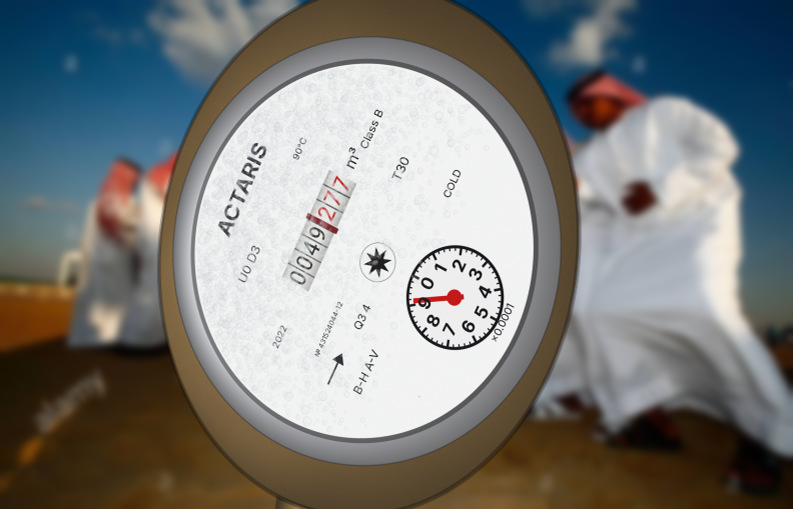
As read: **49.2769** m³
